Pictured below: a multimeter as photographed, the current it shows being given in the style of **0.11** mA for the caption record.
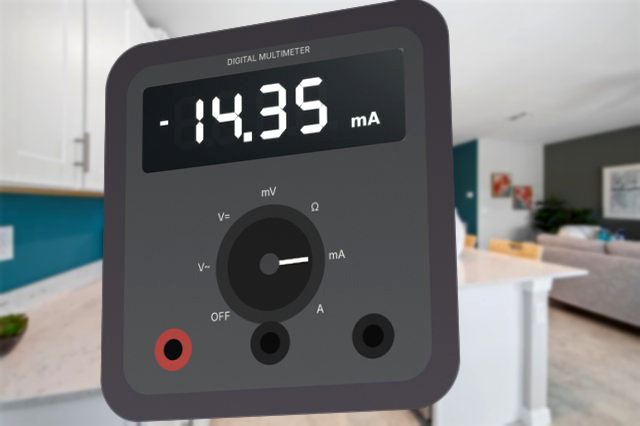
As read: **-14.35** mA
